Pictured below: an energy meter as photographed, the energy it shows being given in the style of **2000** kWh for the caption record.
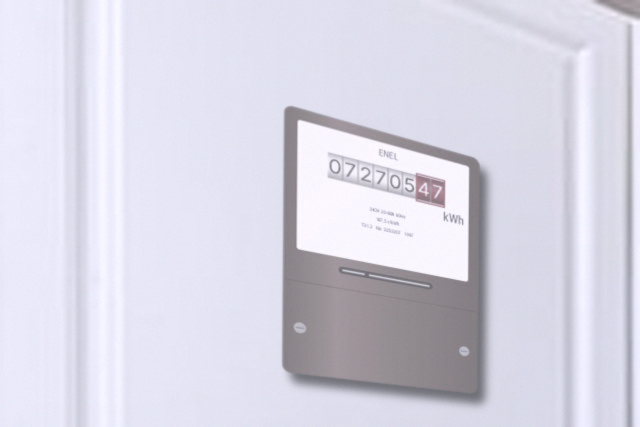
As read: **72705.47** kWh
